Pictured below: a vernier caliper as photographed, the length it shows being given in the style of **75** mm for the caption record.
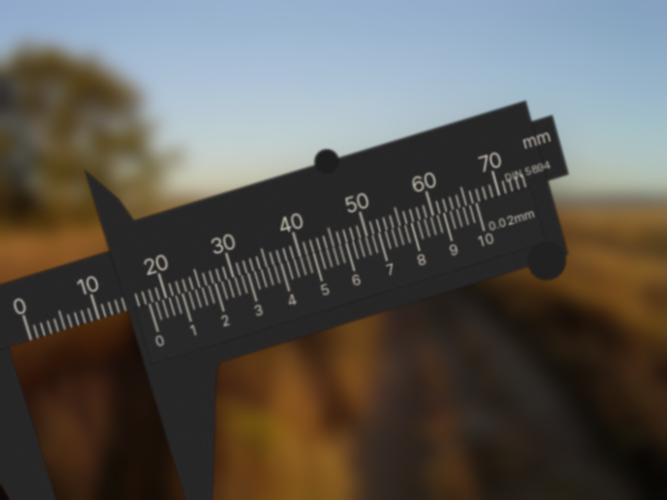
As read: **17.5** mm
